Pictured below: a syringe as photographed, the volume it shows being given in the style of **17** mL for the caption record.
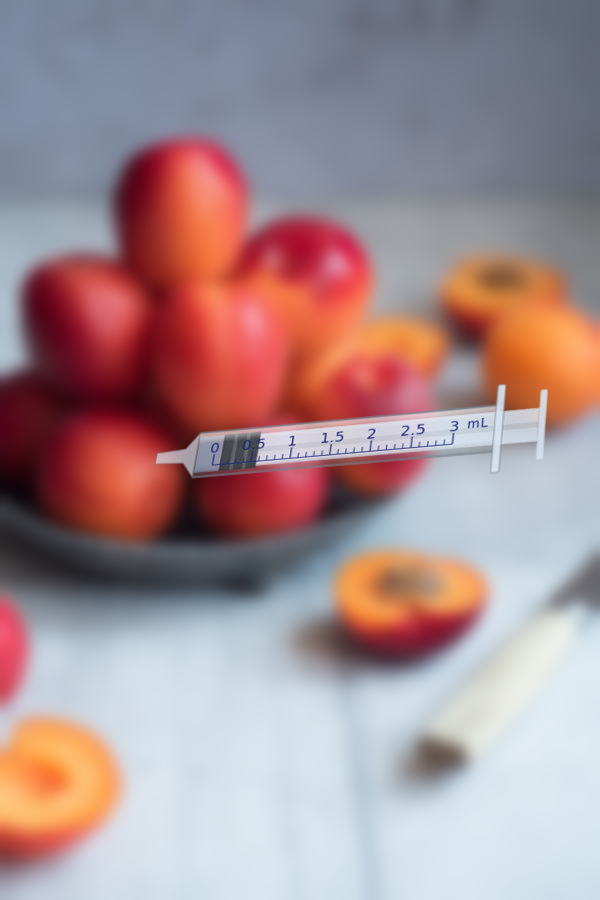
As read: **0.1** mL
